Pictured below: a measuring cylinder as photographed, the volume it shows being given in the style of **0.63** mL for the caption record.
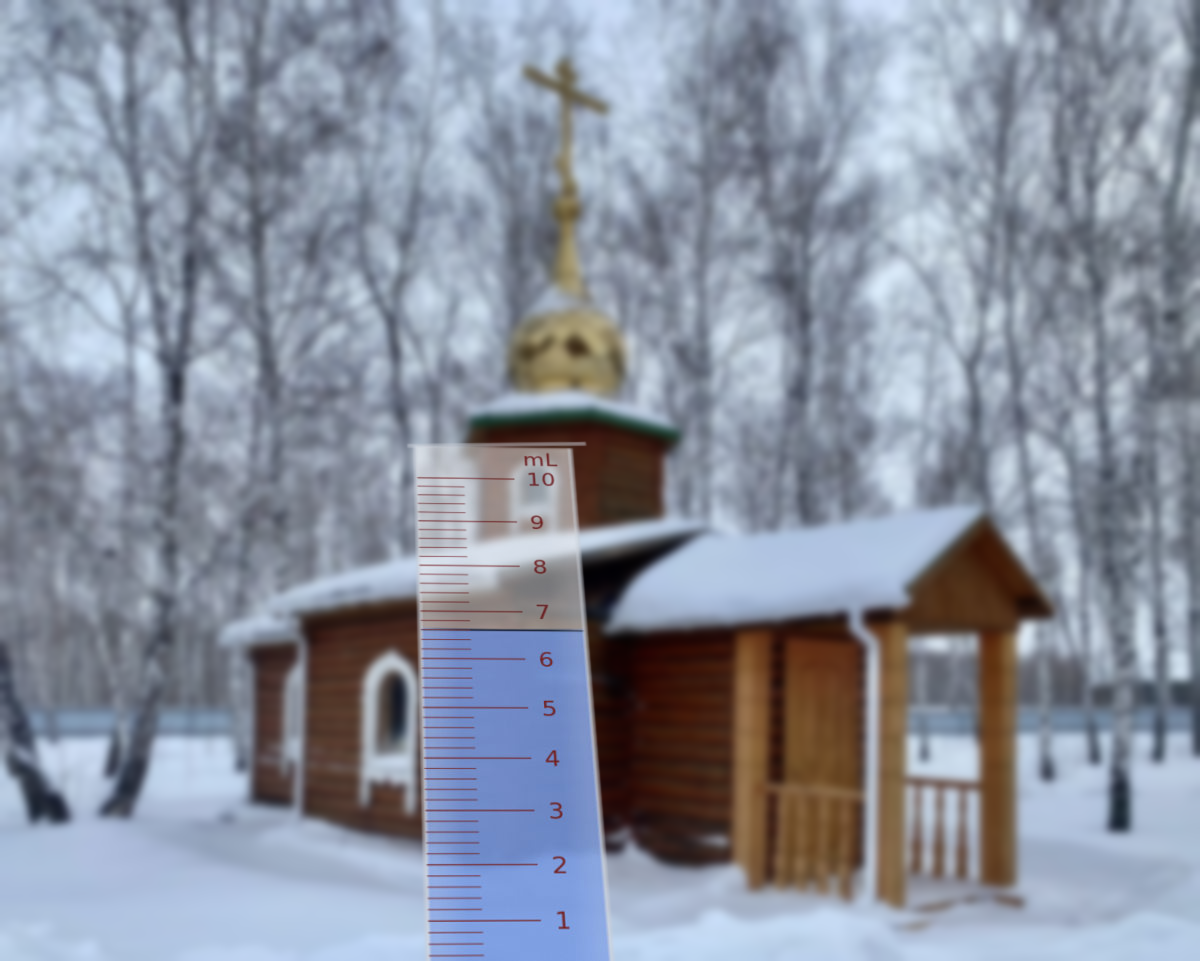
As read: **6.6** mL
